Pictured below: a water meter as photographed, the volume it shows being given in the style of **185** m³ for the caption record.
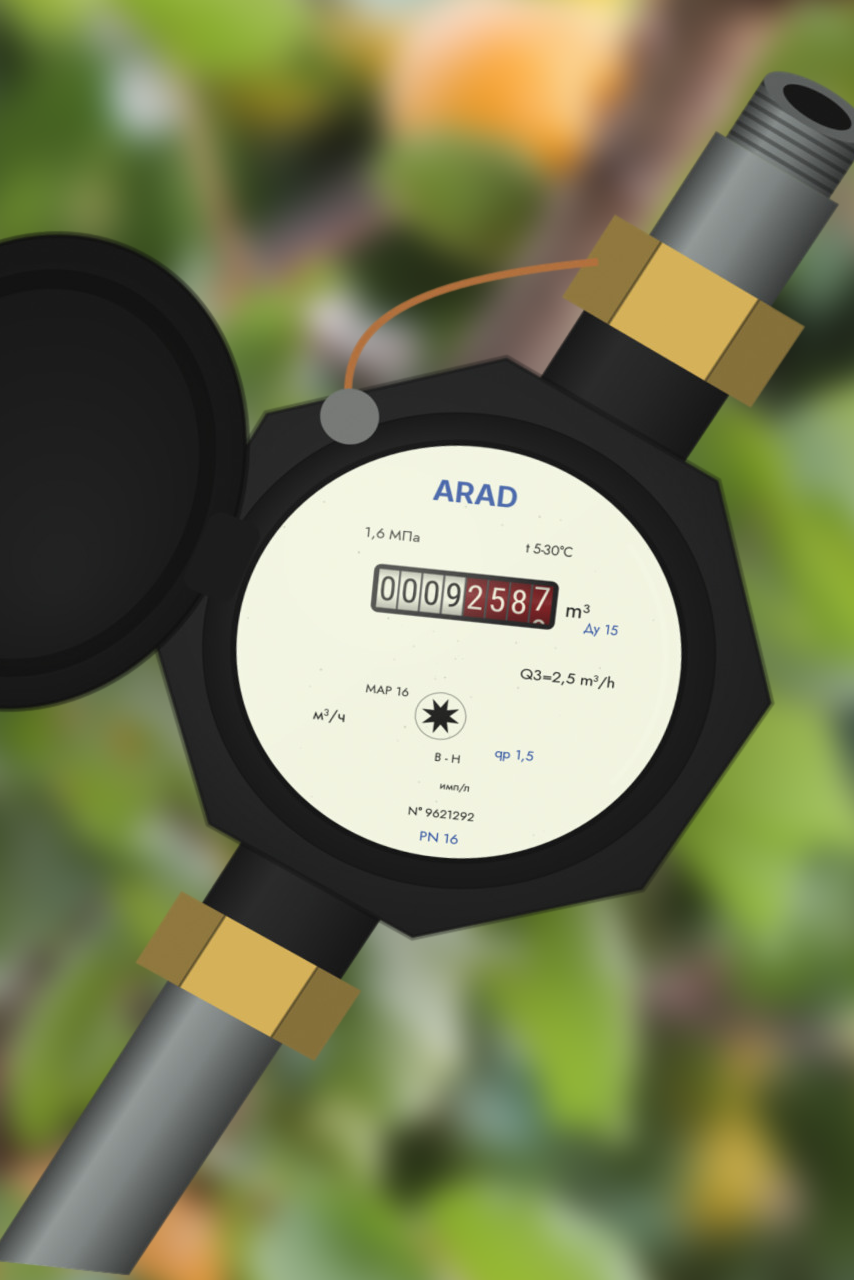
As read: **9.2587** m³
